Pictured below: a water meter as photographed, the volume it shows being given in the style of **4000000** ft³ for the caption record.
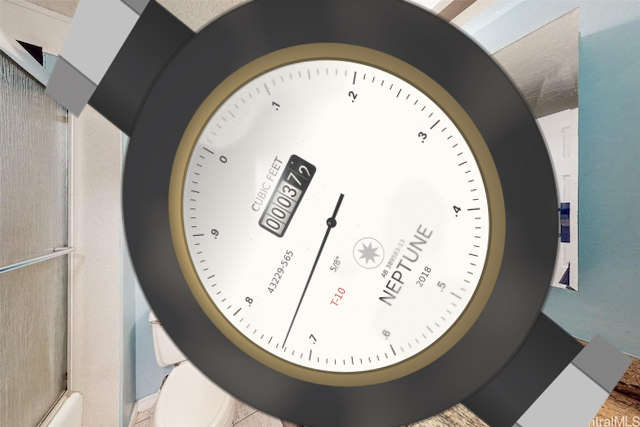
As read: **371.73** ft³
